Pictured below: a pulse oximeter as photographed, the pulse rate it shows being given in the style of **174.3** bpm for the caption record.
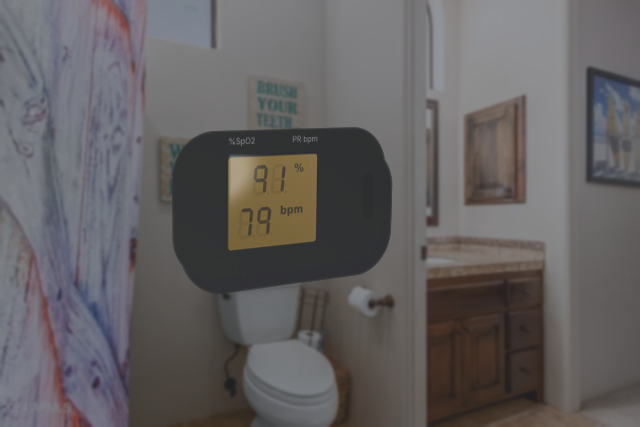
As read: **79** bpm
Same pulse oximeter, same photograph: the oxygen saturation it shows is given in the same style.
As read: **91** %
